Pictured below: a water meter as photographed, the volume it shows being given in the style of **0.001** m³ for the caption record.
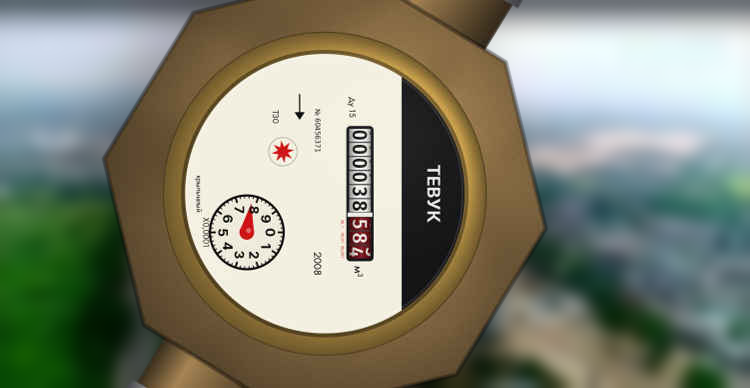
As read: **38.5837** m³
